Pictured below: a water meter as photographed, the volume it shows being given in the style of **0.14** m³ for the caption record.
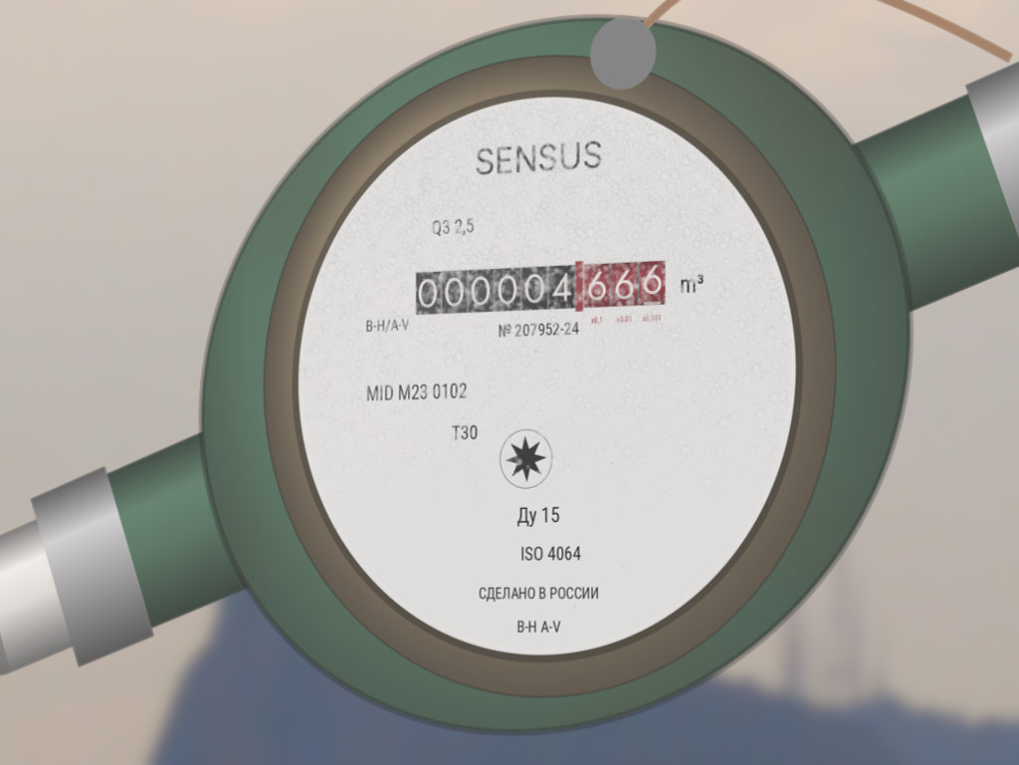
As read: **4.666** m³
